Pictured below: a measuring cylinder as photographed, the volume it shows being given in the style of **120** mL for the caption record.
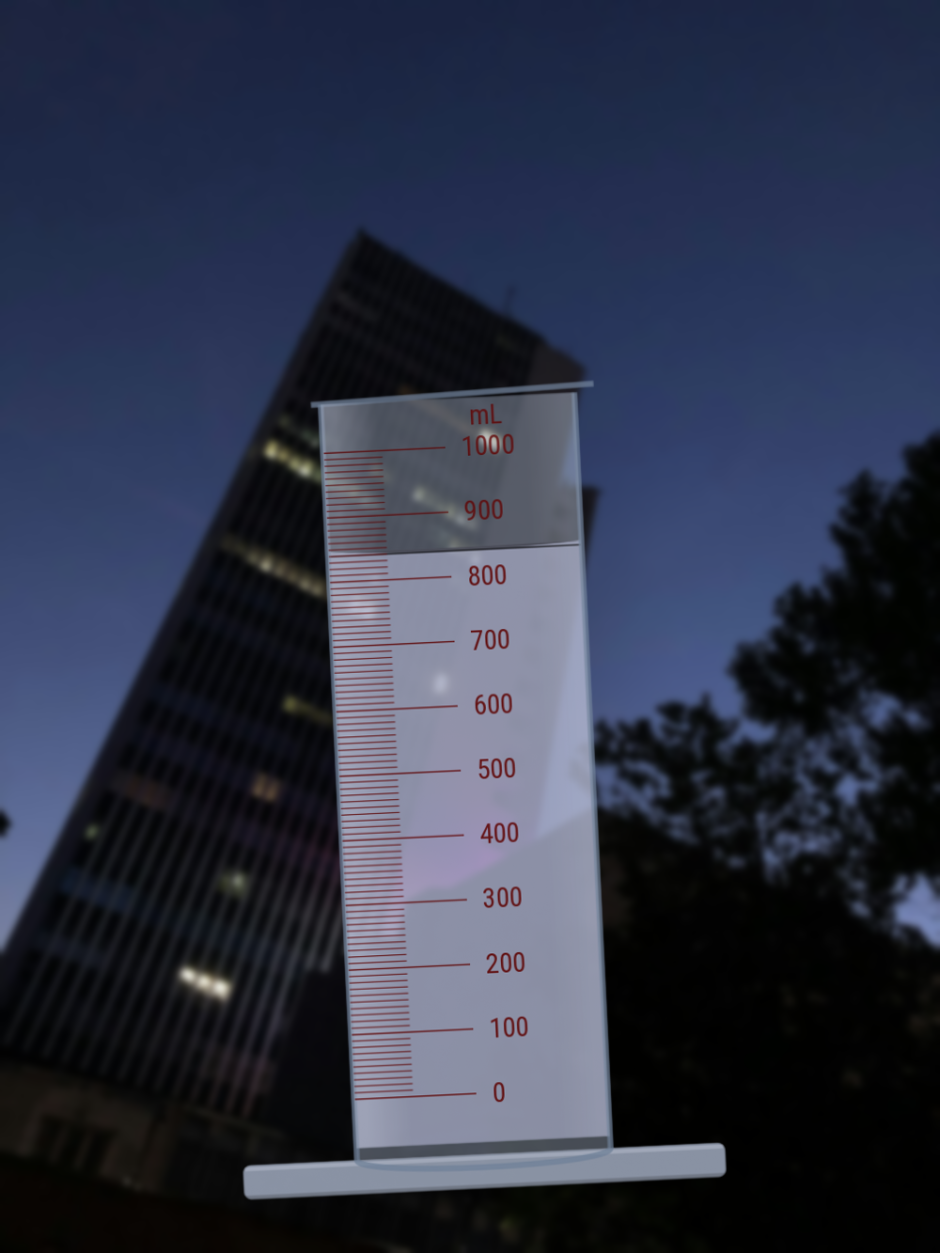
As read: **840** mL
